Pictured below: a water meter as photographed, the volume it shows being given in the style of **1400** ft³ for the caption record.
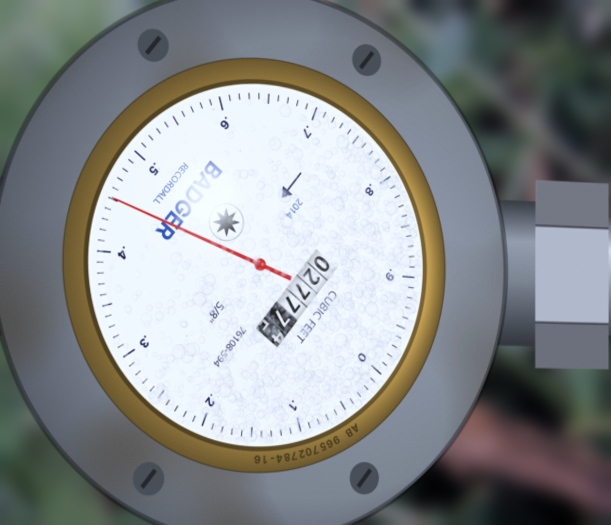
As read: **27774.45** ft³
